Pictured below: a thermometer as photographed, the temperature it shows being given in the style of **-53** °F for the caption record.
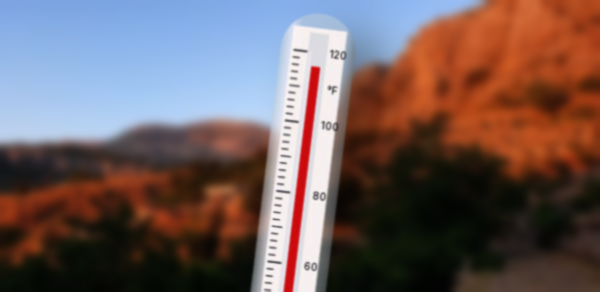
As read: **116** °F
